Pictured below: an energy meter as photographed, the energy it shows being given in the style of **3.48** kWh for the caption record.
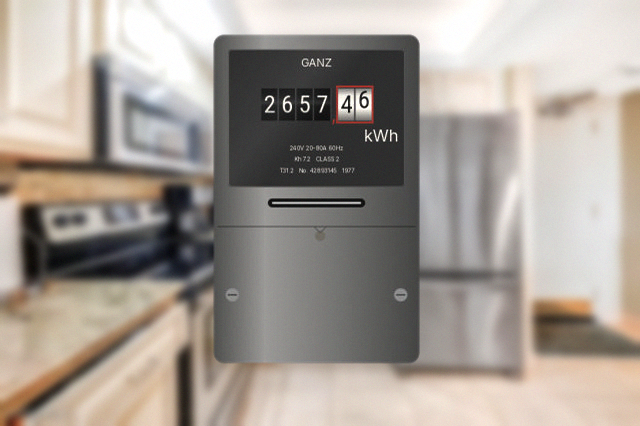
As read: **2657.46** kWh
